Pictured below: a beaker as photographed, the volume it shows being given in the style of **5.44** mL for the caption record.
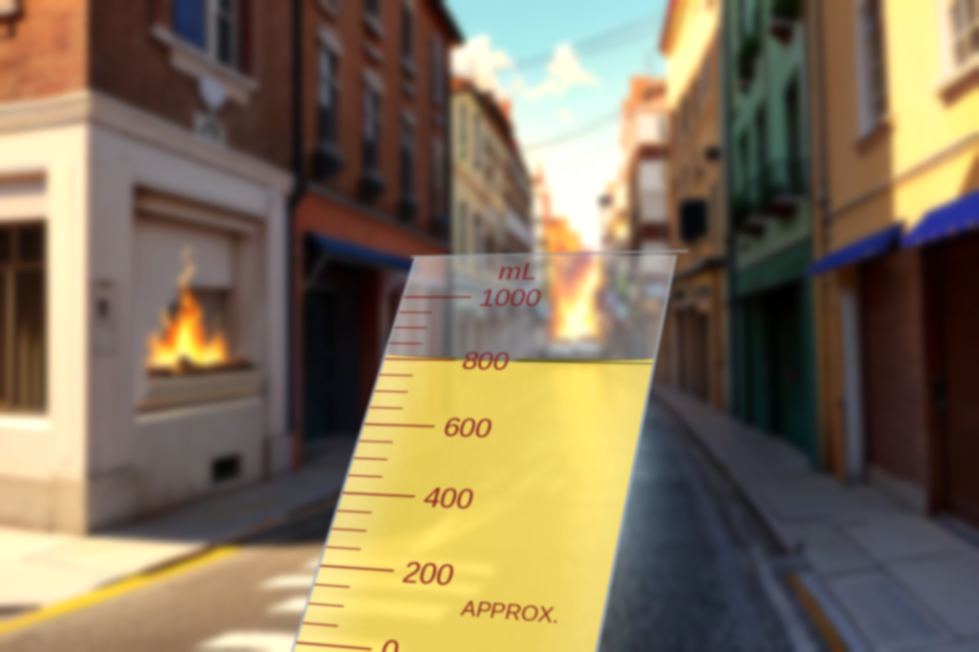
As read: **800** mL
